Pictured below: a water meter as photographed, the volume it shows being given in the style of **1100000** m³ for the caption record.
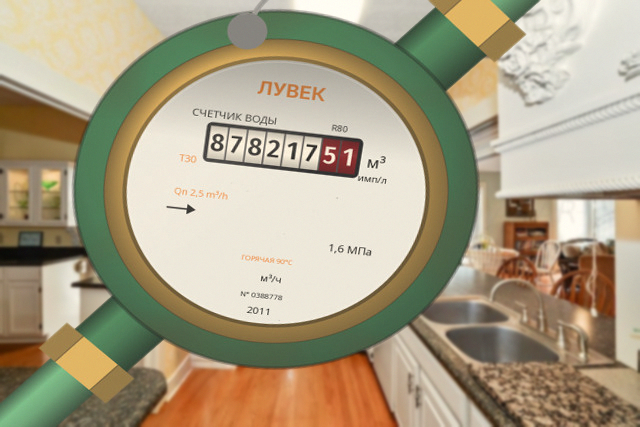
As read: **878217.51** m³
